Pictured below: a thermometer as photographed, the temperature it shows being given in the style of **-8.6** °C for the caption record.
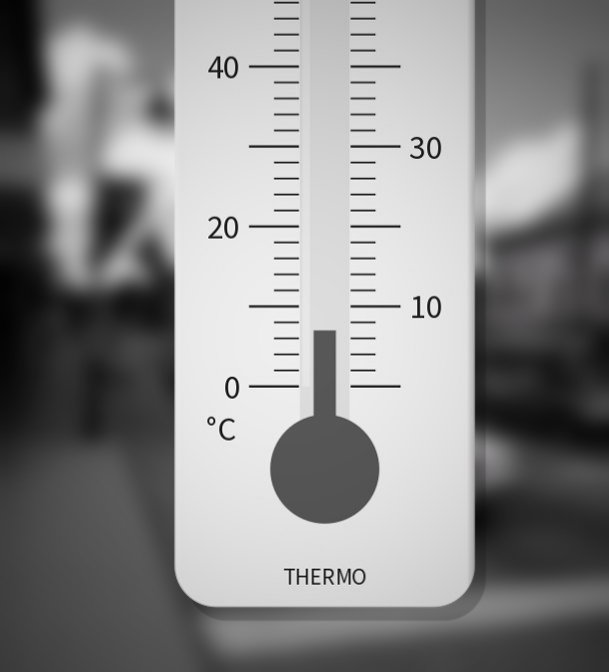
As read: **7** °C
